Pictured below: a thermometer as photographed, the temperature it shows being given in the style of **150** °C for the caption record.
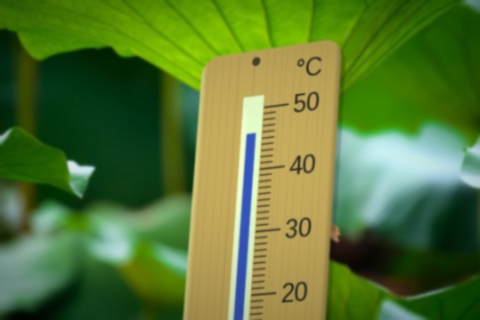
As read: **46** °C
